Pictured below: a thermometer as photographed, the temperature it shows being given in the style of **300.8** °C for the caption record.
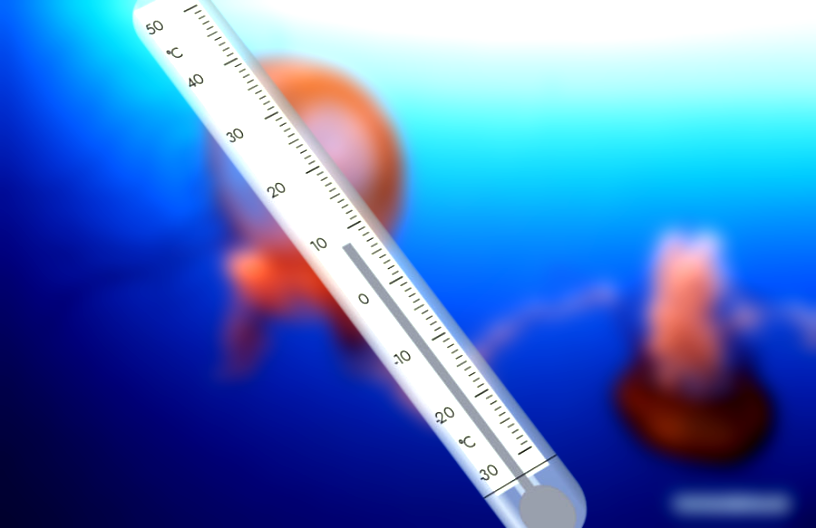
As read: **8** °C
